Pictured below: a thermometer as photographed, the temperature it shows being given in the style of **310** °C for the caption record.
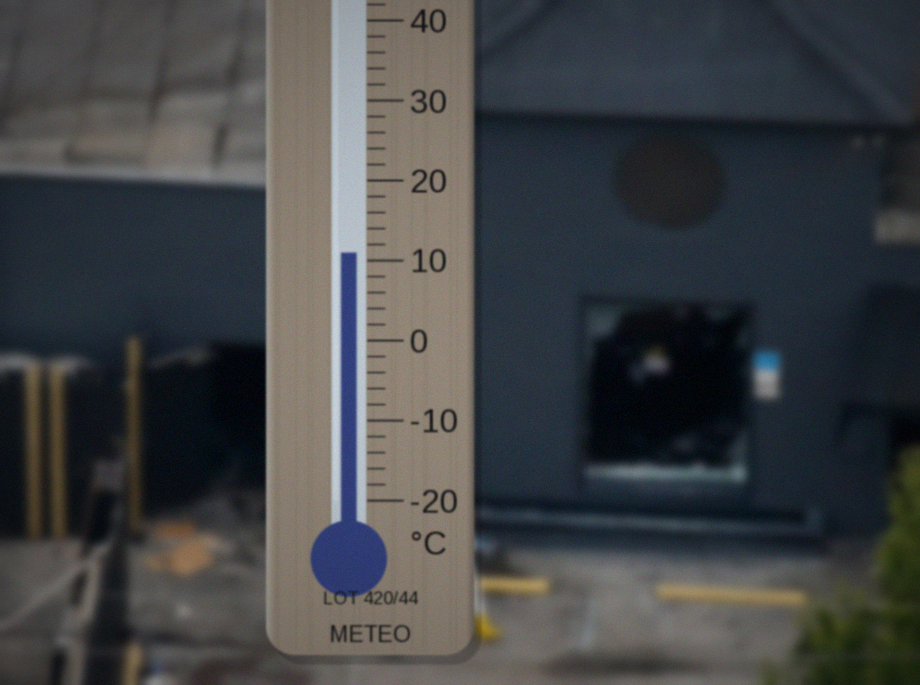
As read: **11** °C
